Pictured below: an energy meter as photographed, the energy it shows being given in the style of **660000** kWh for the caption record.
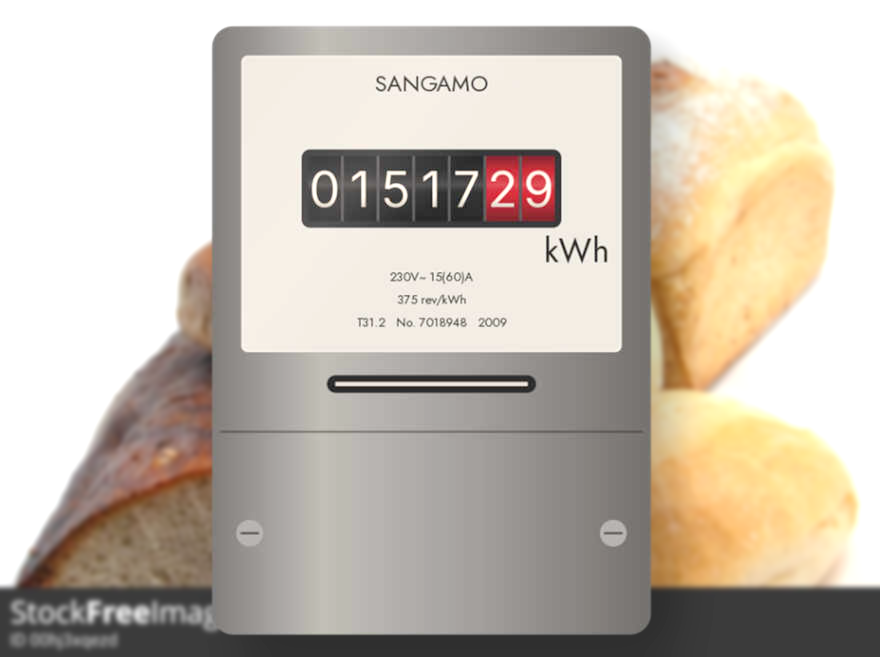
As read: **1517.29** kWh
